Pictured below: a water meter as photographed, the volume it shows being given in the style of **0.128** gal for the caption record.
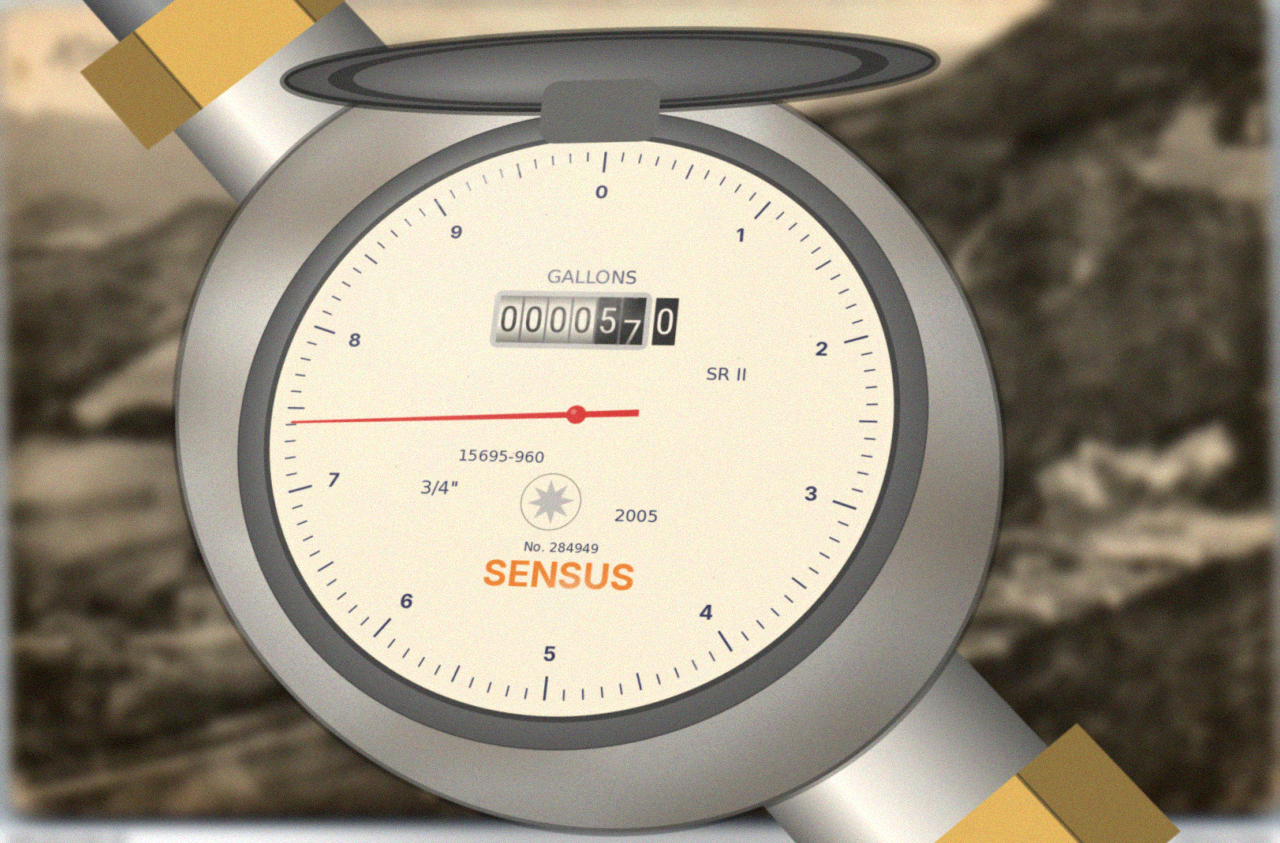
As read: **567.4** gal
